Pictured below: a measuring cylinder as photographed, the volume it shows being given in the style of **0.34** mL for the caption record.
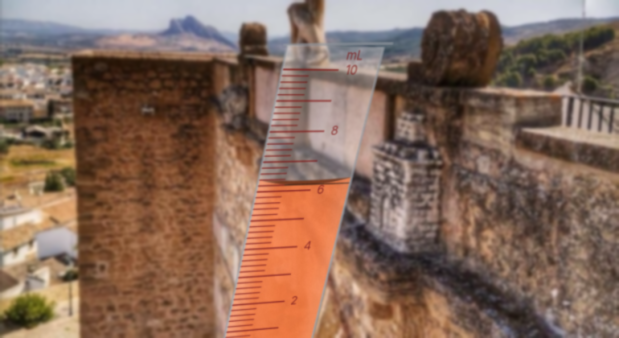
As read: **6.2** mL
